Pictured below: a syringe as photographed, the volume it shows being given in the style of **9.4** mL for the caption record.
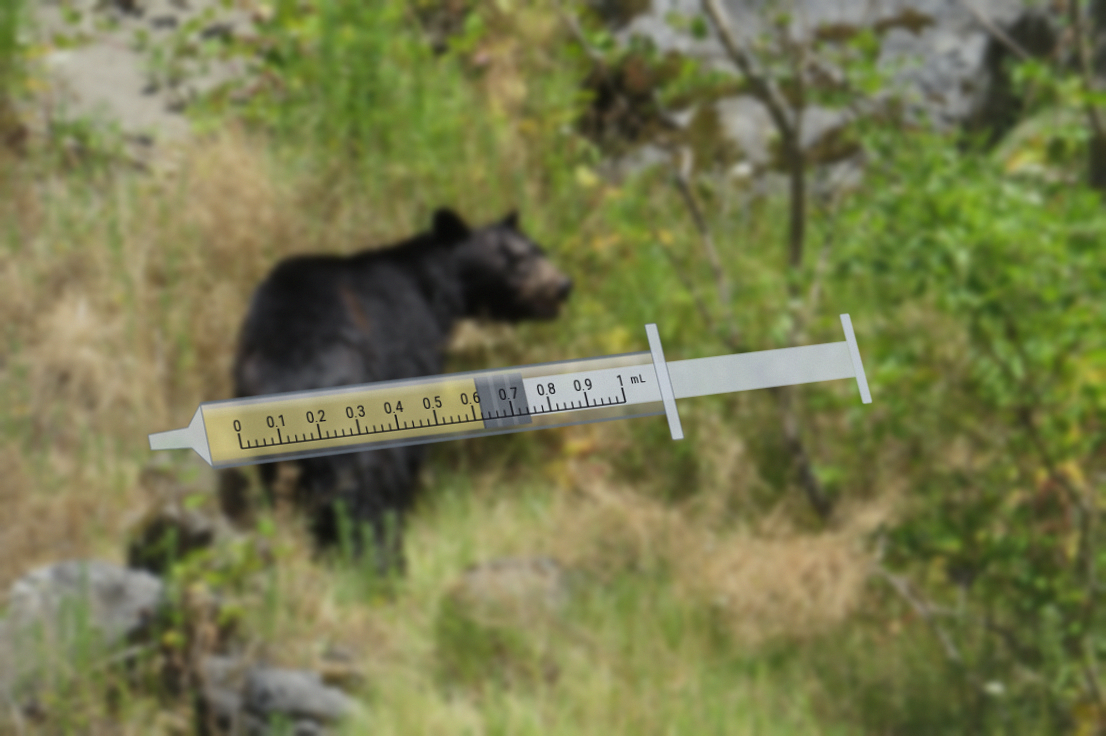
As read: **0.62** mL
